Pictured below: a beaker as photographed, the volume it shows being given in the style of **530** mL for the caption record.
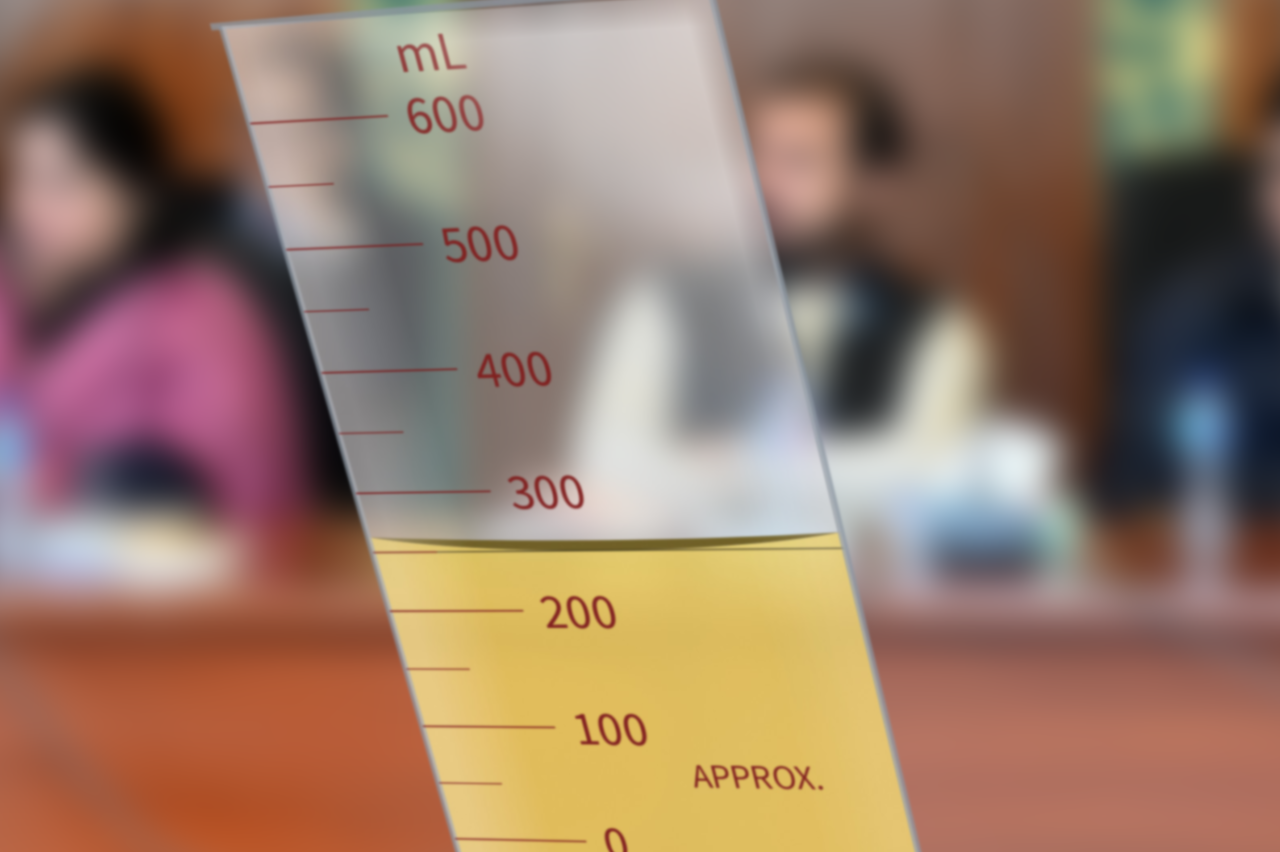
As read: **250** mL
